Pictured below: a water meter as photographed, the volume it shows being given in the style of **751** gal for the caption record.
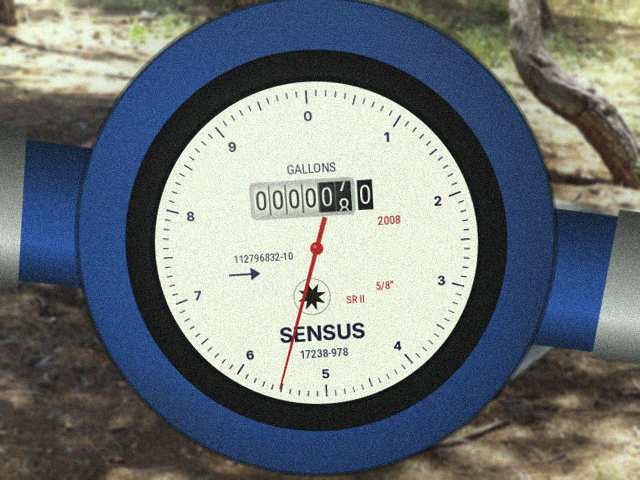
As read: **75.5** gal
